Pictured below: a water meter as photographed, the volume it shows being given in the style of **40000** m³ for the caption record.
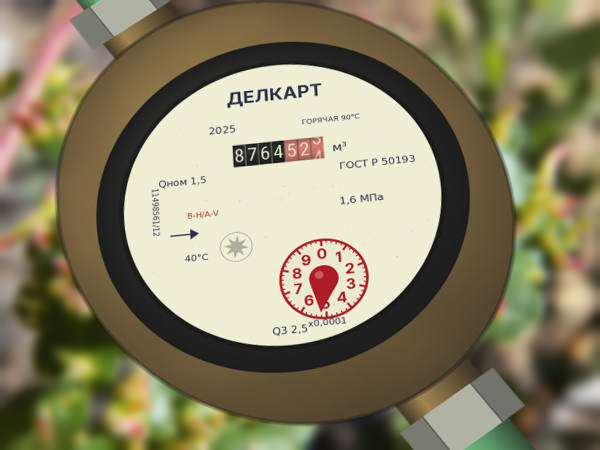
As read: **8764.5235** m³
